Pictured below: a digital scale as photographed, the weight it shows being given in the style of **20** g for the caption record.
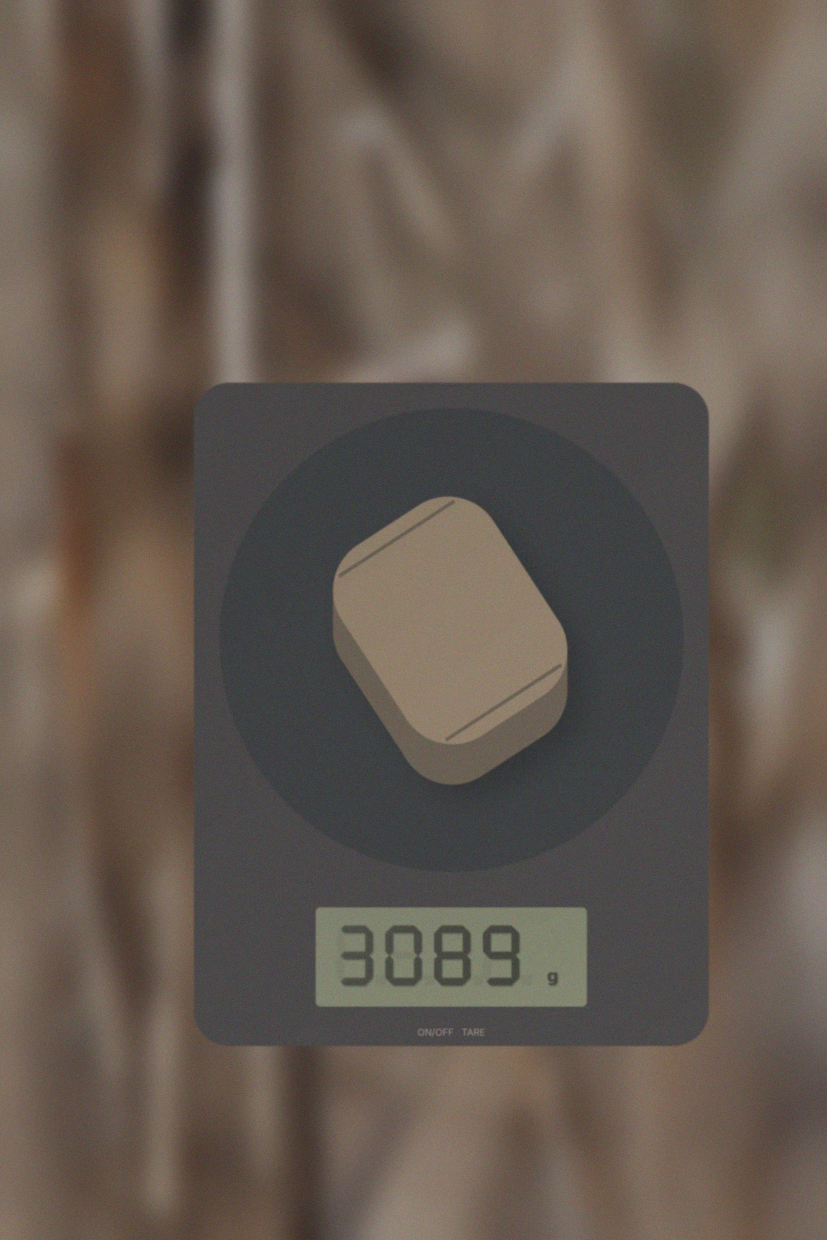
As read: **3089** g
